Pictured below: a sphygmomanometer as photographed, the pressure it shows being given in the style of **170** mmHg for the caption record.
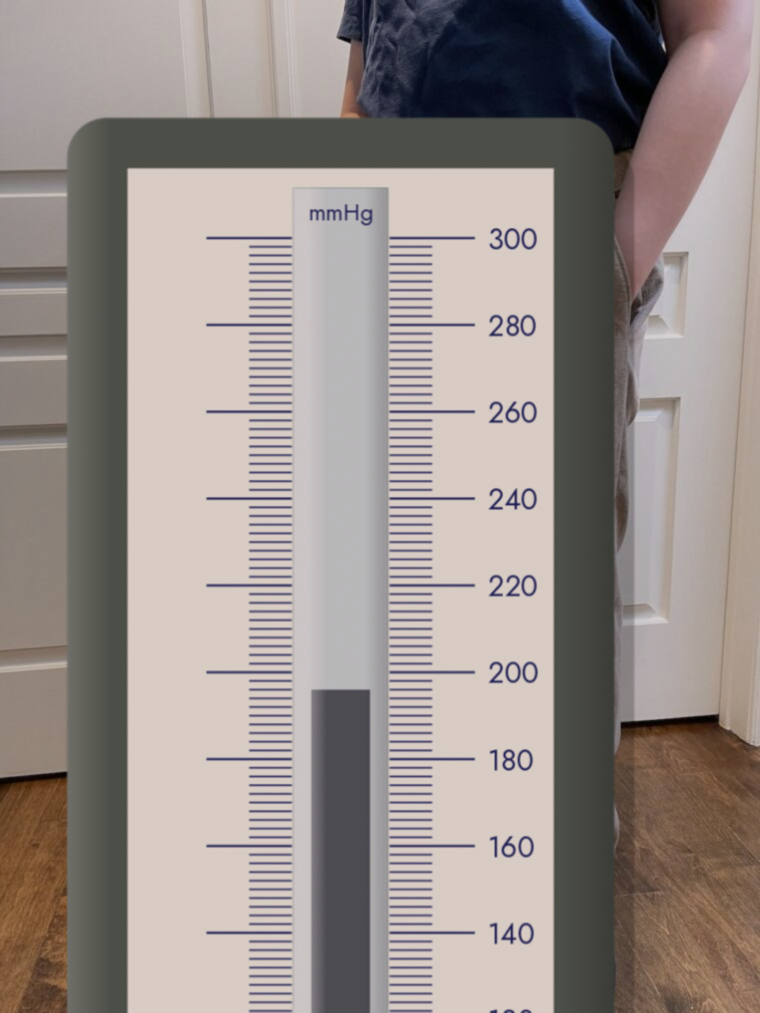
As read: **196** mmHg
